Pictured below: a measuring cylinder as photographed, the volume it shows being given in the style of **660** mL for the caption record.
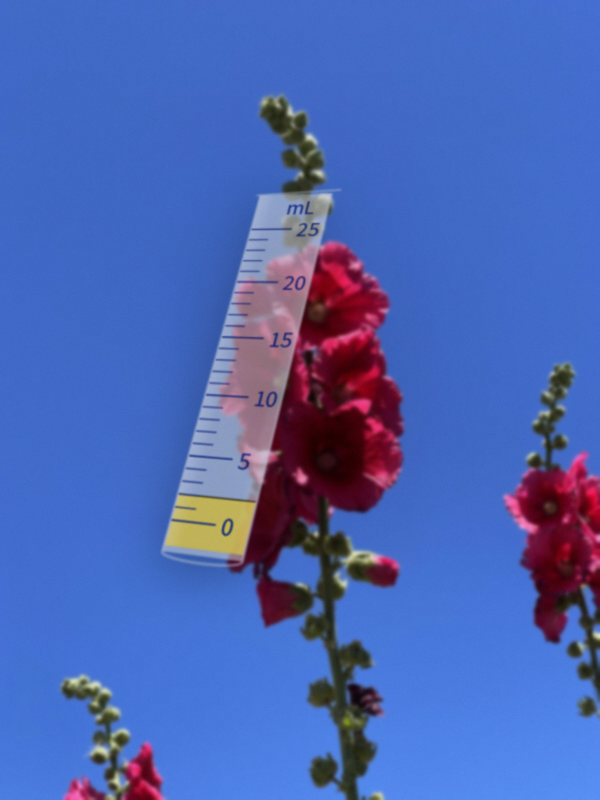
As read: **2** mL
